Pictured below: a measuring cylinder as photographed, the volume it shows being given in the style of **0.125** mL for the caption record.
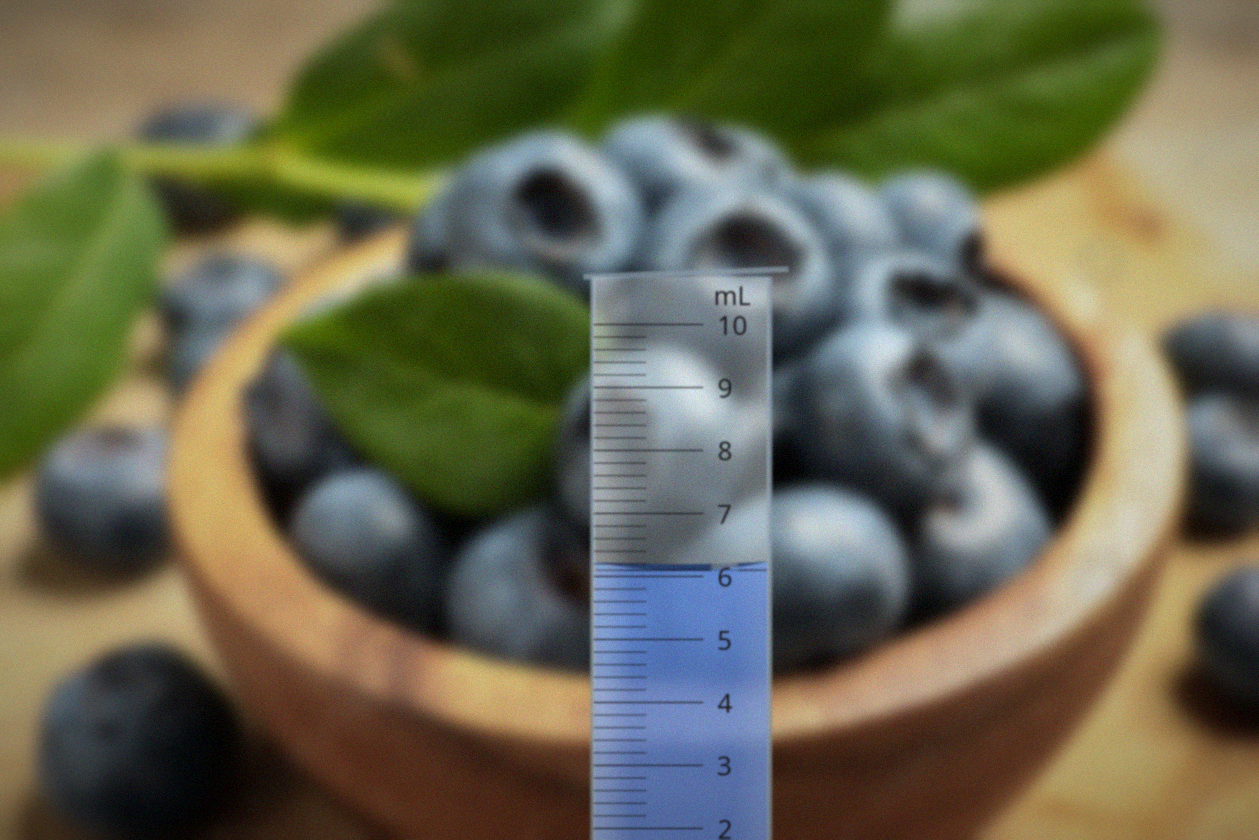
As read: **6.1** mL
